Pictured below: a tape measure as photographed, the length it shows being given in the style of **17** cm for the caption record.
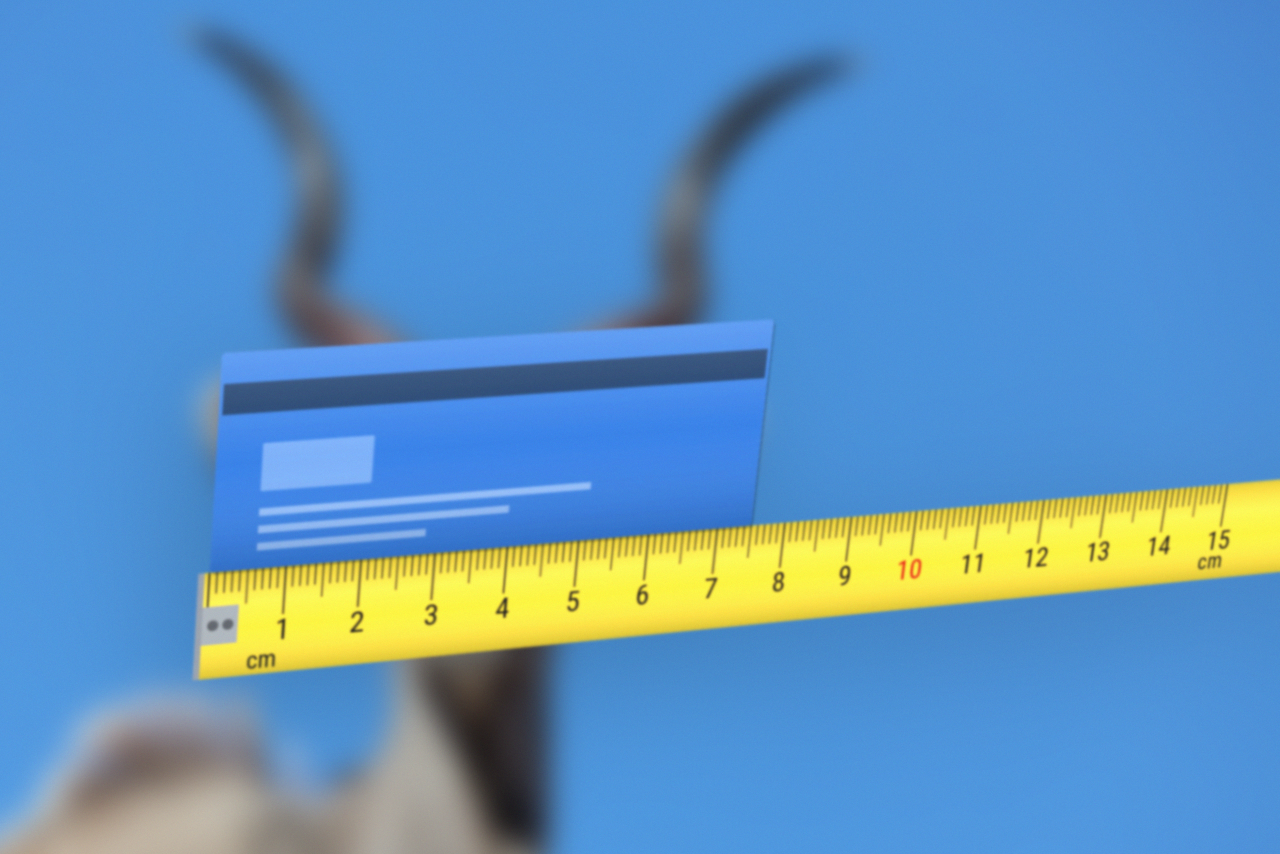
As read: **7.5** cm
